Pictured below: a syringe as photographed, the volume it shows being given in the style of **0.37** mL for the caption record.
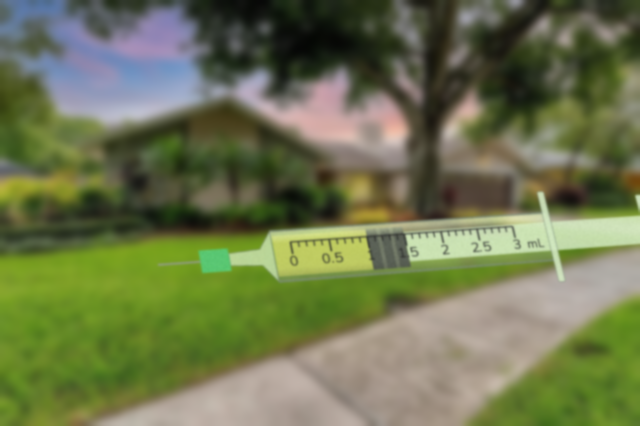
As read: **1** mL
